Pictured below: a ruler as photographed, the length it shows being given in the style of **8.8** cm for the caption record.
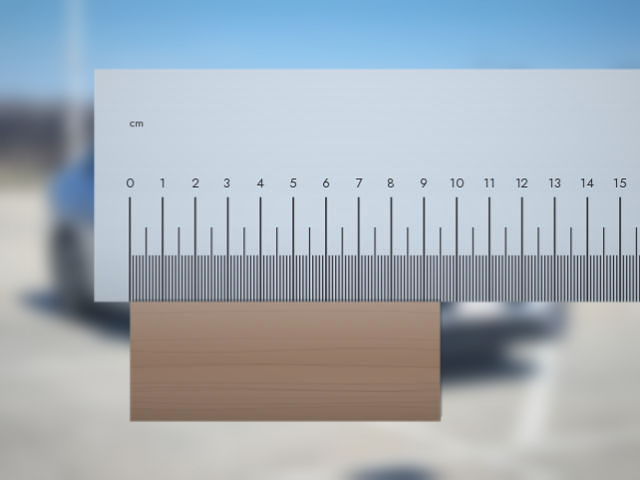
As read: **9.5** cm
